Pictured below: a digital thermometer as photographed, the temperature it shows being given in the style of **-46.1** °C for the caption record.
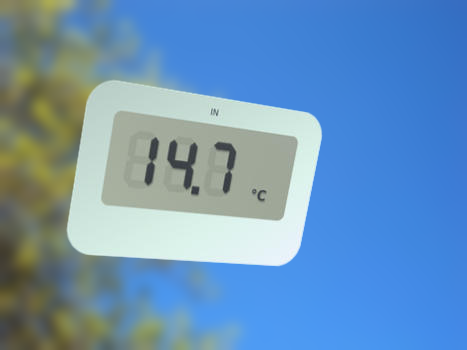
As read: **14.7** °C
